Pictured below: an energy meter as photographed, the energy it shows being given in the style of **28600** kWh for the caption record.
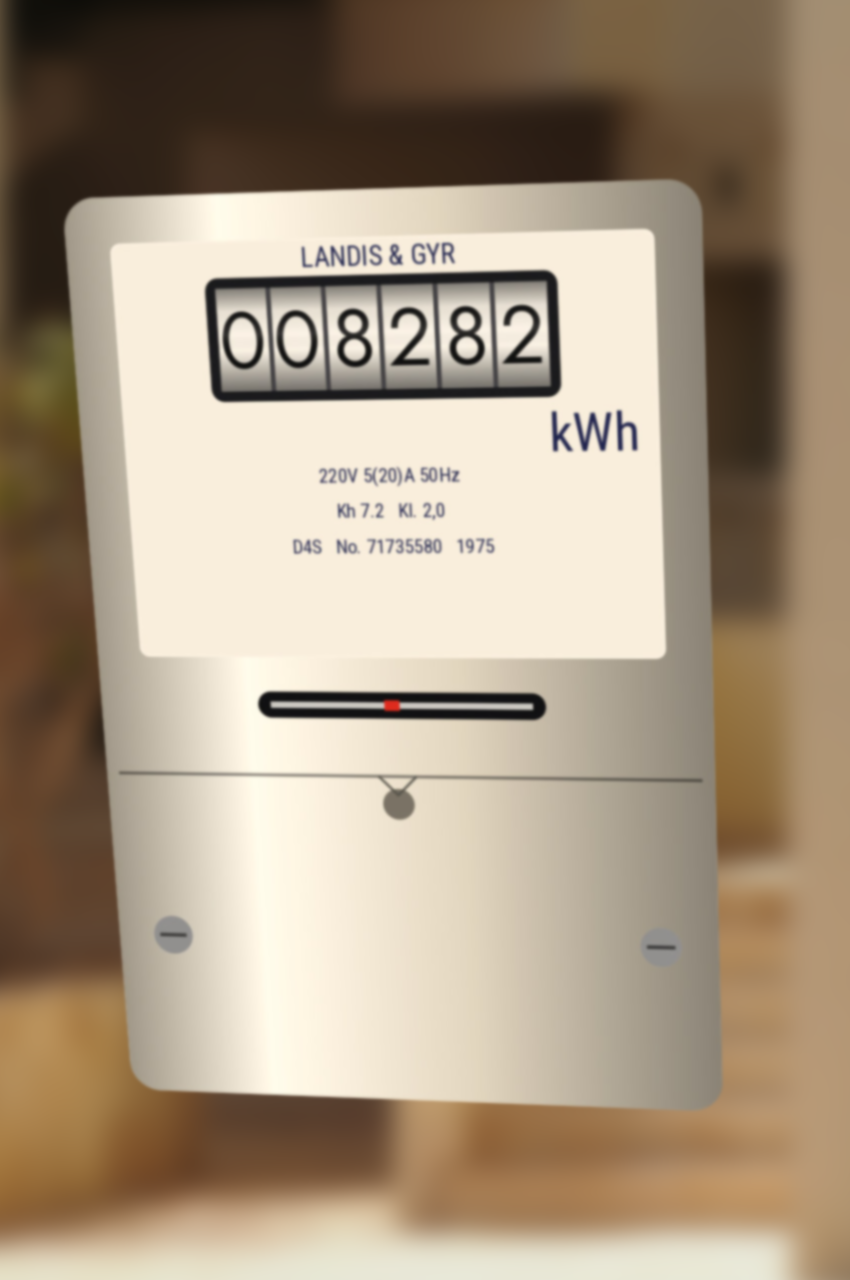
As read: **8282** kWh
